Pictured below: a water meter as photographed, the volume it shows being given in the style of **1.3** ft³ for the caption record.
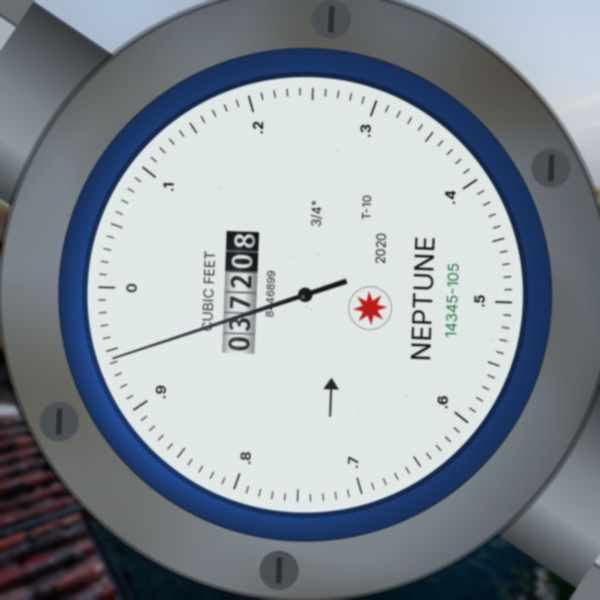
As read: **37207.94** ft³
